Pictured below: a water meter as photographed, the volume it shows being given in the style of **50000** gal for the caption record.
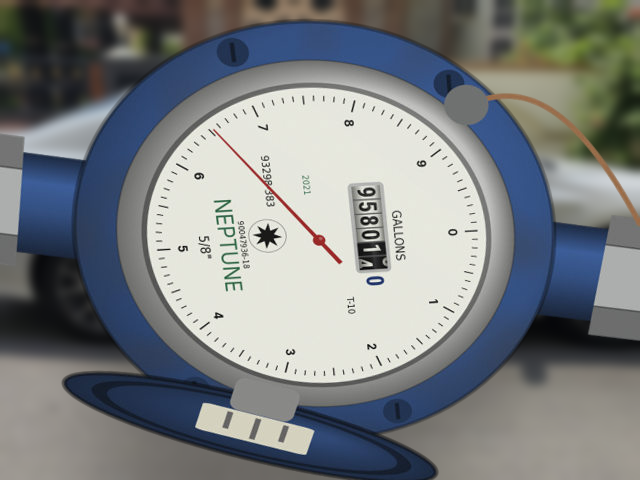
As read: **9580136.5** gal
